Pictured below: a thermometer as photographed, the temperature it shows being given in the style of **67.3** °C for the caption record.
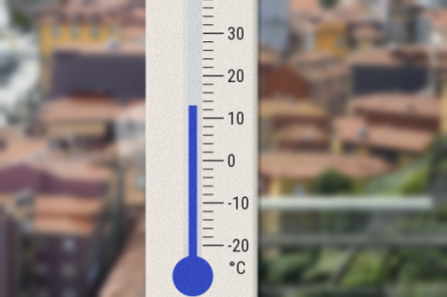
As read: **13** °C
